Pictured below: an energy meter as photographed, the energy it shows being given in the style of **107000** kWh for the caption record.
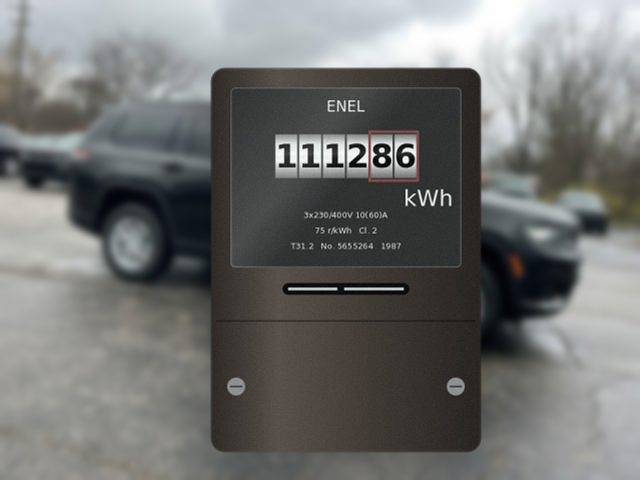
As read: **1112.86** kWh
